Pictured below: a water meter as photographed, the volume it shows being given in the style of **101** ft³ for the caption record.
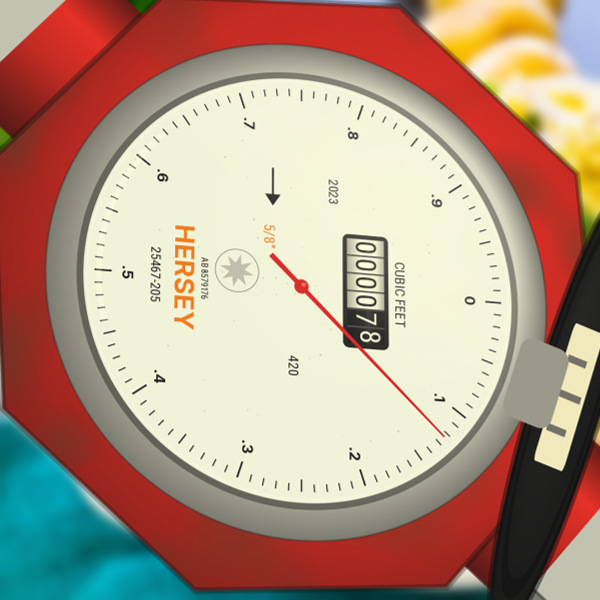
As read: **78.12** ft³
